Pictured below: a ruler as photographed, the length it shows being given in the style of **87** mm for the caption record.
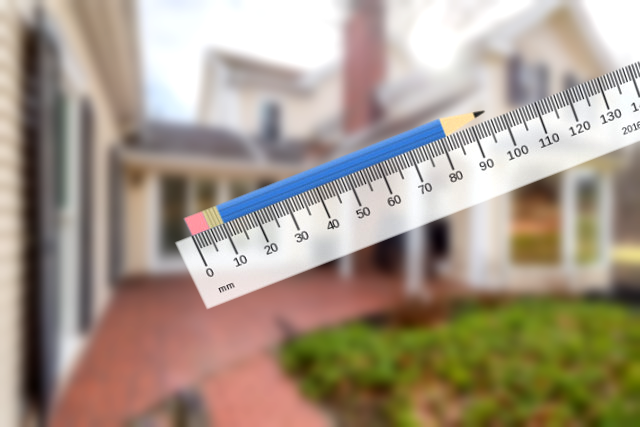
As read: **95** mm
